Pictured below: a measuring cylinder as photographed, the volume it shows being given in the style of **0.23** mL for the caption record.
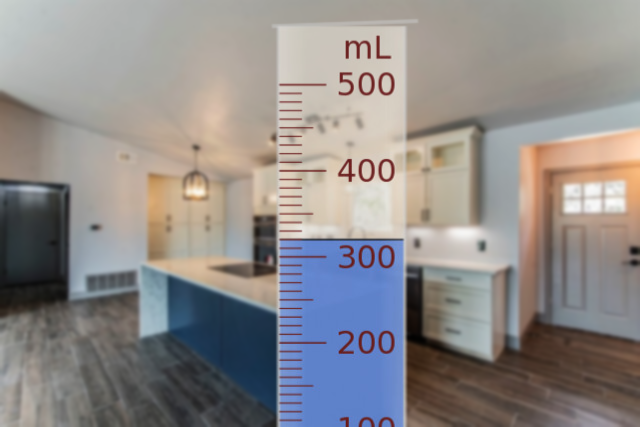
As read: **320** mL
